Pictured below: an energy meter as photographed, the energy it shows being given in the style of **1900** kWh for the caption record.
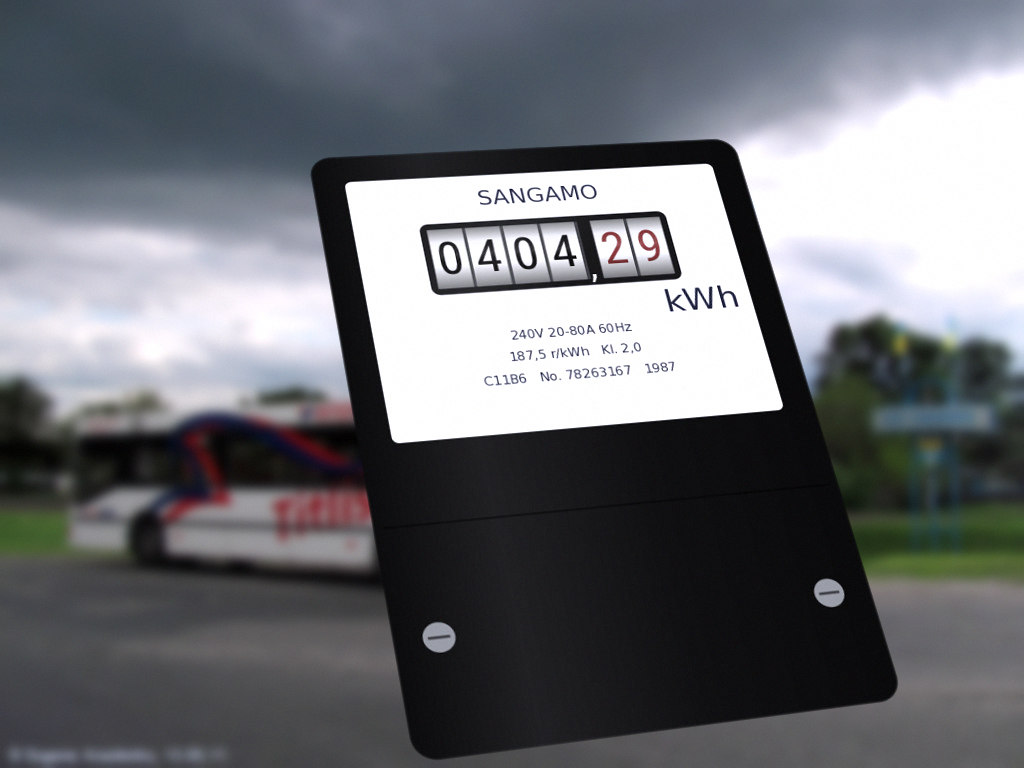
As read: **404.29** kWh
